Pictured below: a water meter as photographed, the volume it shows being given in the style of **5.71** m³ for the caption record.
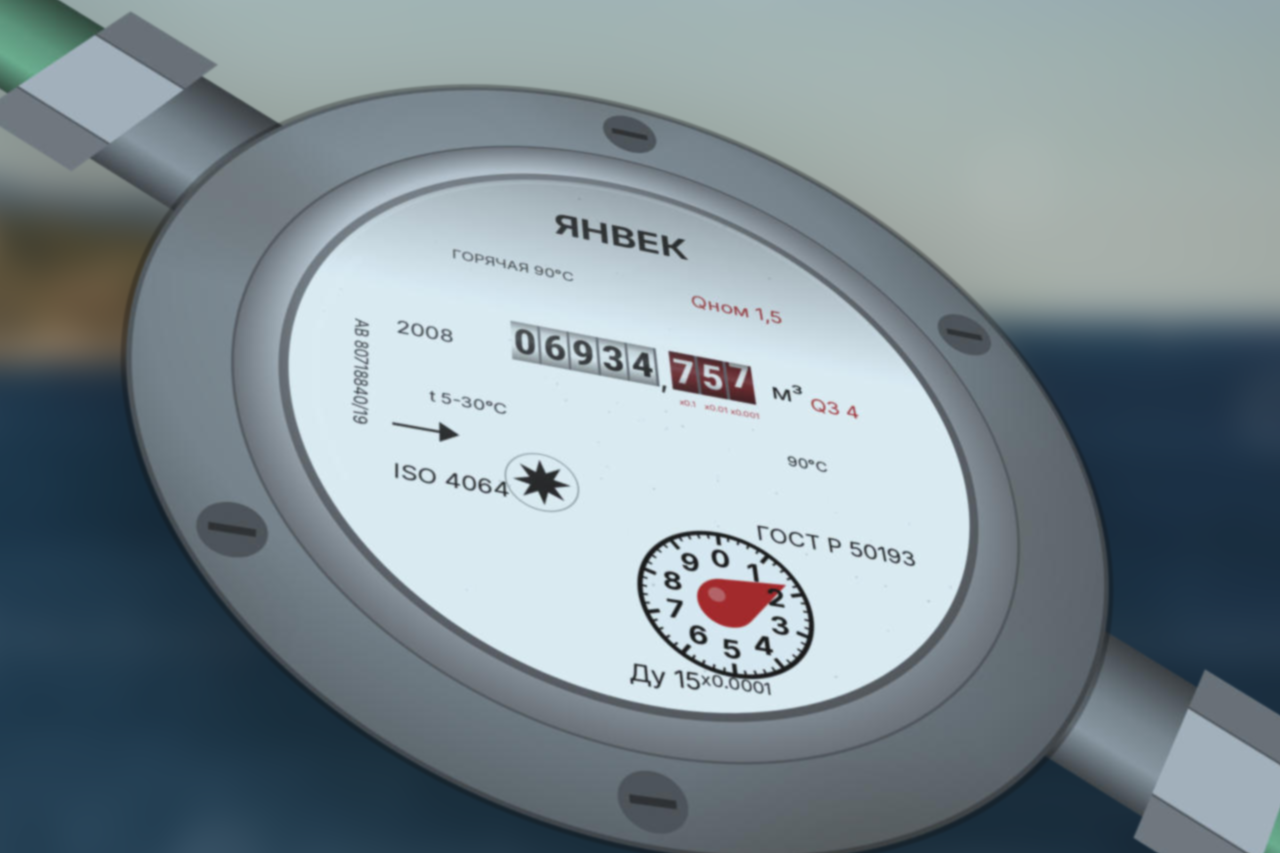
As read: **6934.7571** m³
